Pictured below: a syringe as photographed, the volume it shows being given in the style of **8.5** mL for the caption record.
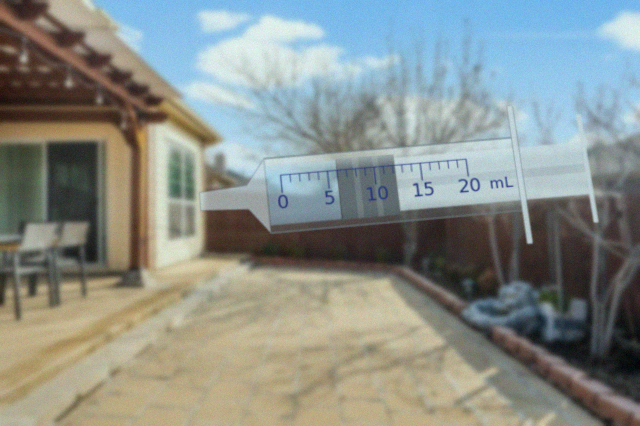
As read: **6** mL
